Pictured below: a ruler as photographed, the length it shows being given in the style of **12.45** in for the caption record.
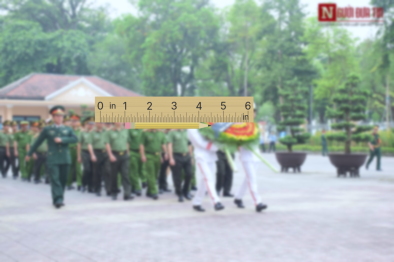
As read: **3.5** in
